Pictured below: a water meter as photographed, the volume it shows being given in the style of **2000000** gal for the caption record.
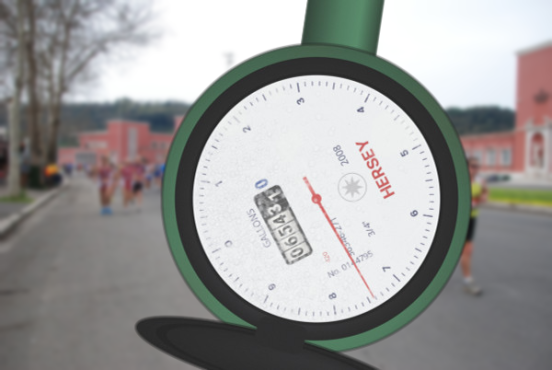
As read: **654307.4** gal
